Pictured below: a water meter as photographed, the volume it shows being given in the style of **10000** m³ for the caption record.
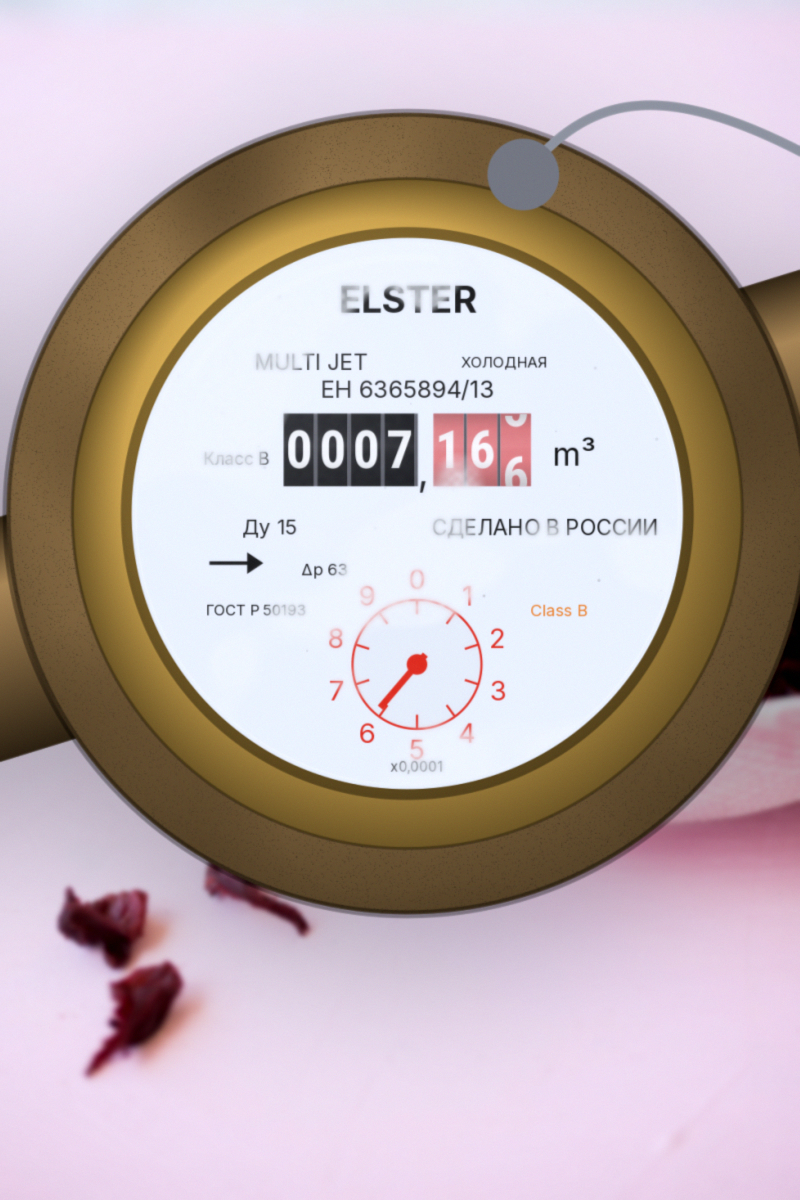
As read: **7.1656** m³
